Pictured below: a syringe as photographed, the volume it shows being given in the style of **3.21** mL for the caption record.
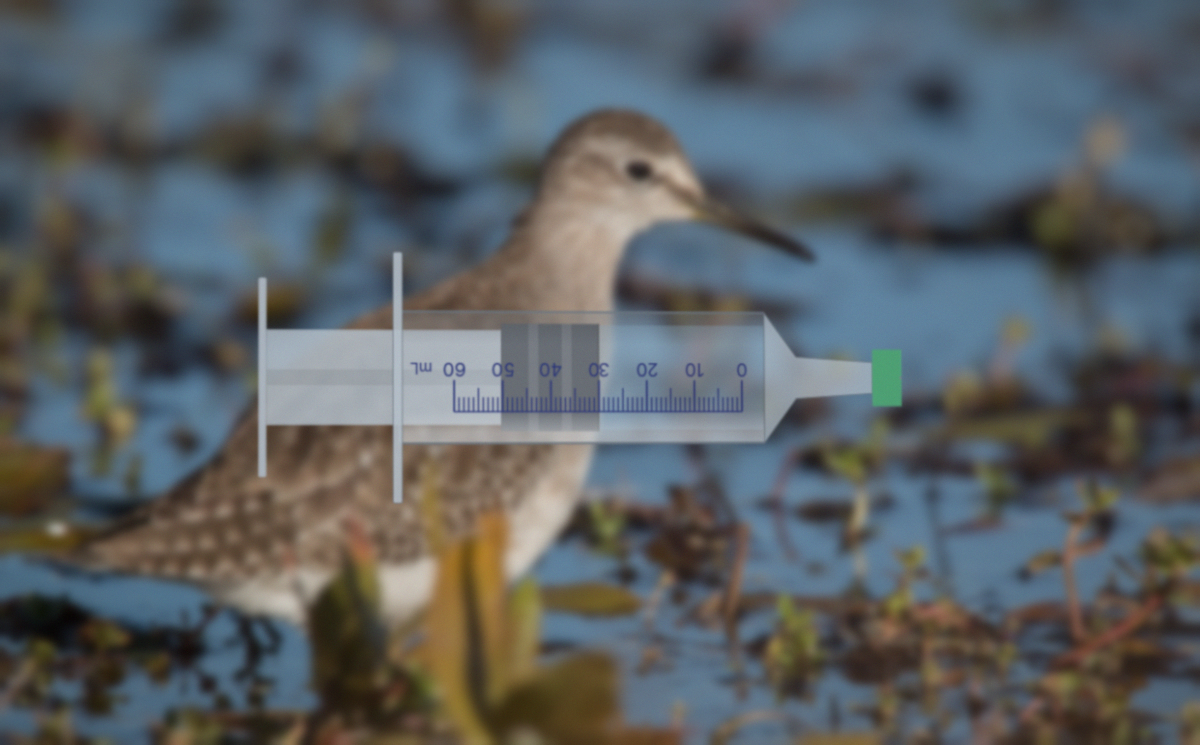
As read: **30** mL
